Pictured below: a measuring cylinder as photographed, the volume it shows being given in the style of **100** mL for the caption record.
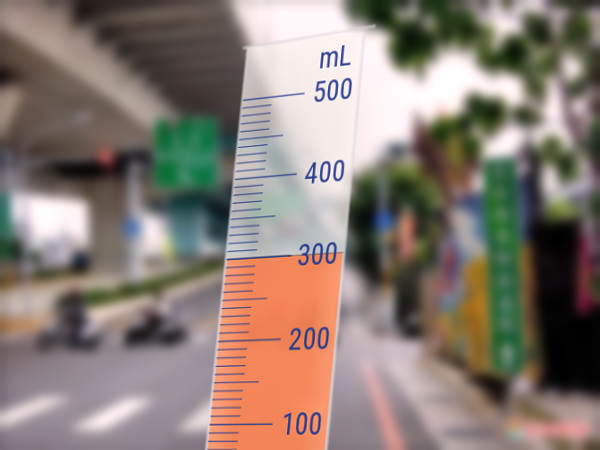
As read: **300** mL
